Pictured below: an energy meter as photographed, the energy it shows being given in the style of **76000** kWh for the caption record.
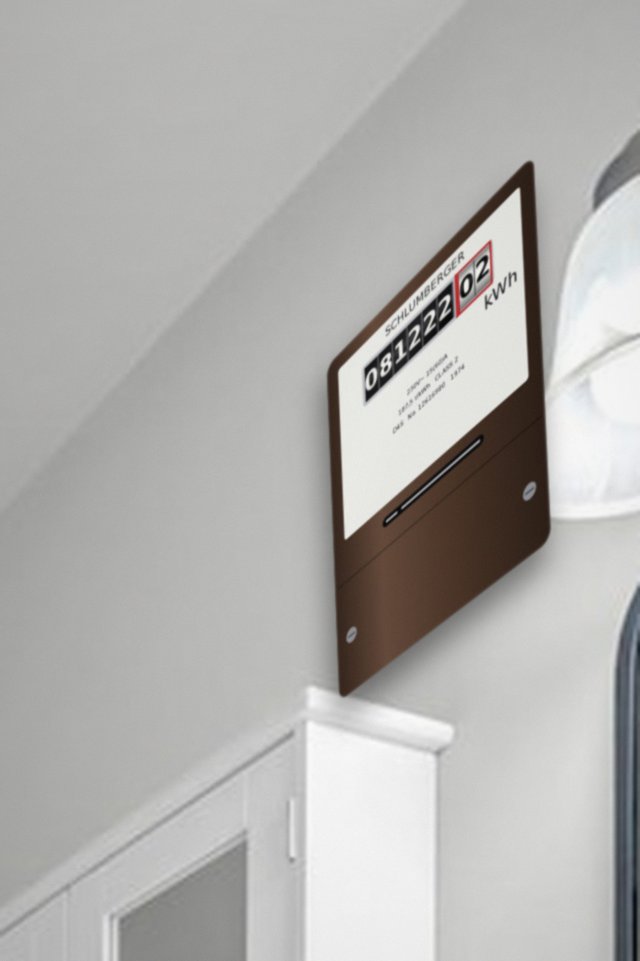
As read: **81222.02** kWh
